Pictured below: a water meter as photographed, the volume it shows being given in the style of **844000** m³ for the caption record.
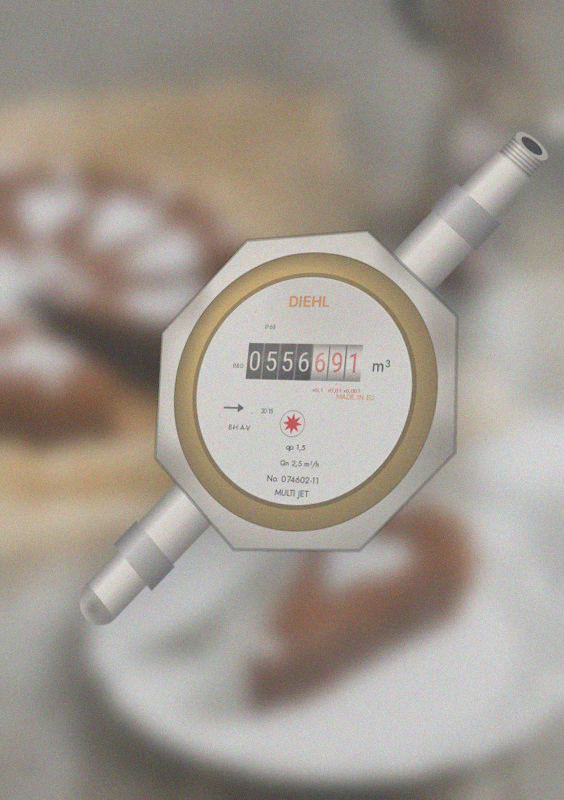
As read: **556.691** m³
